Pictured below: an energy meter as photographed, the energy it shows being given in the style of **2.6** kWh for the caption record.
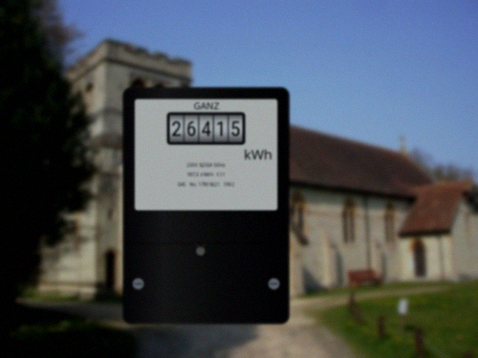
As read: **26415** kWh
